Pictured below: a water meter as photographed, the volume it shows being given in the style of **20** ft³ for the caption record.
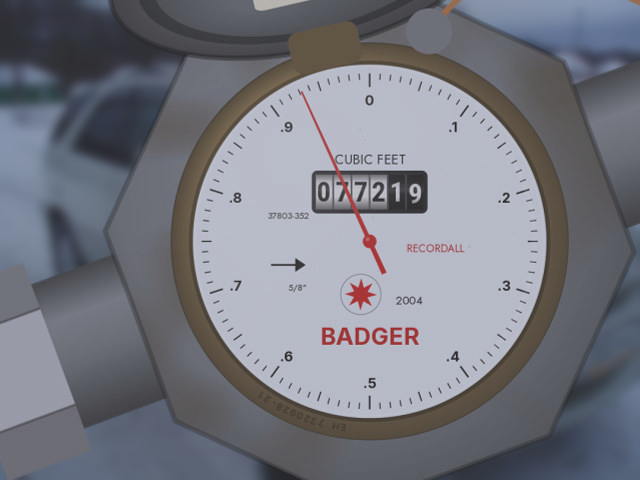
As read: **77218.93** ft³
